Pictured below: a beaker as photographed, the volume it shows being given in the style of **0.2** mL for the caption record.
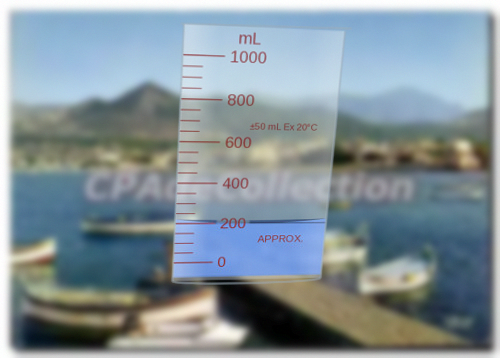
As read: **200** mL
